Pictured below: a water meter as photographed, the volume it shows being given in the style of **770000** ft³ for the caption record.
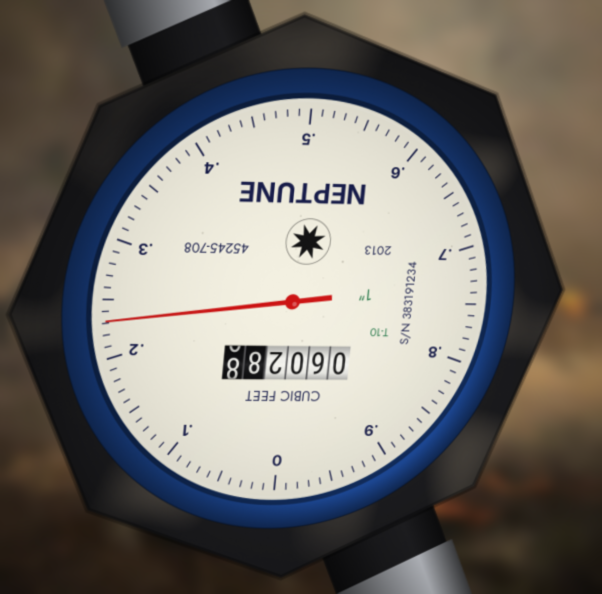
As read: **60288.23** ft³
